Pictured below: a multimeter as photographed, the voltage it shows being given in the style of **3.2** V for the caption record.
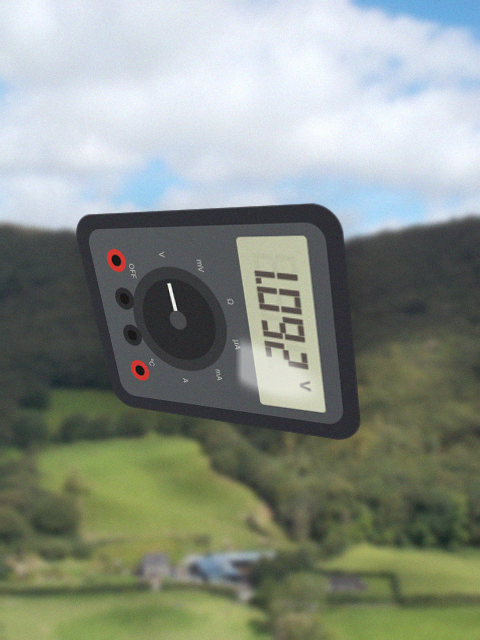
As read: **1.092** V
